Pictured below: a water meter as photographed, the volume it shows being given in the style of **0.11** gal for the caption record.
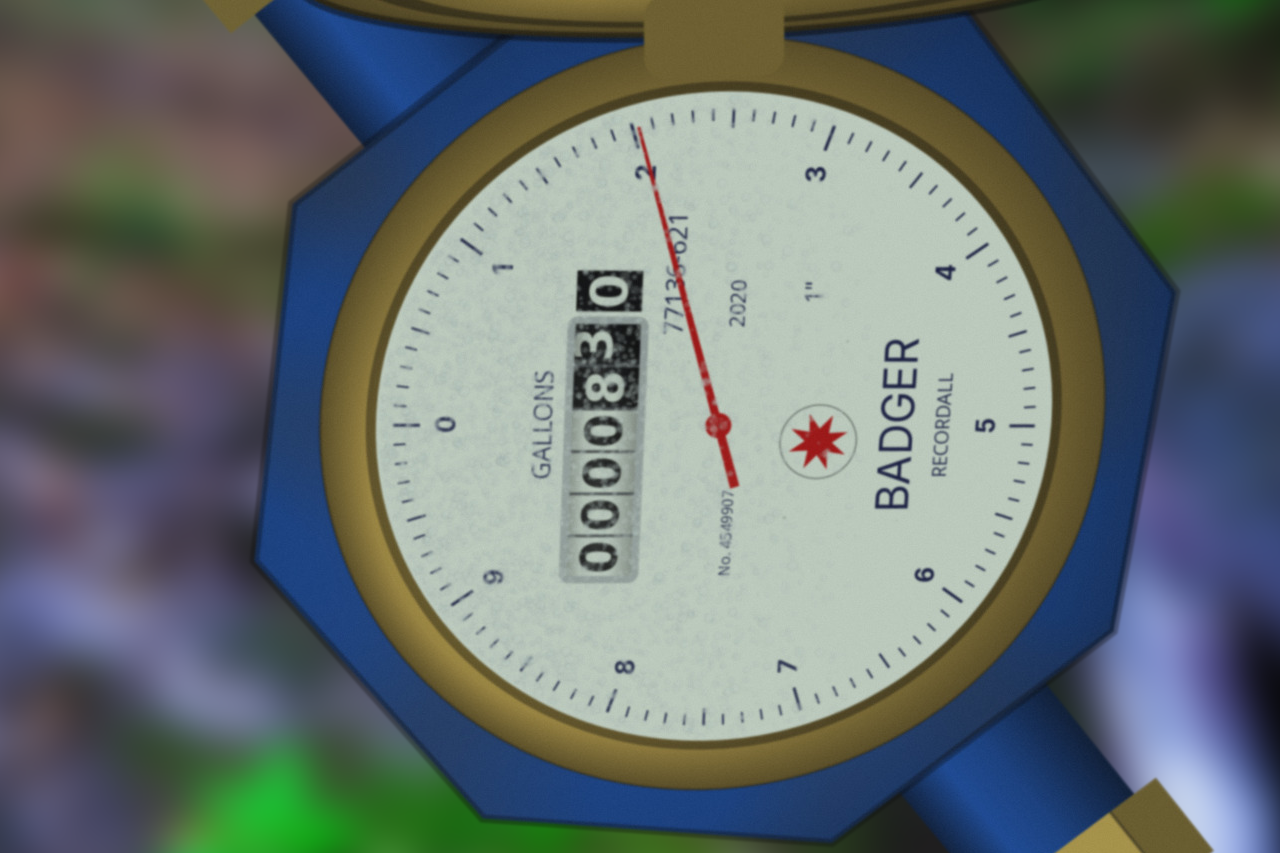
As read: **832.0** gal
